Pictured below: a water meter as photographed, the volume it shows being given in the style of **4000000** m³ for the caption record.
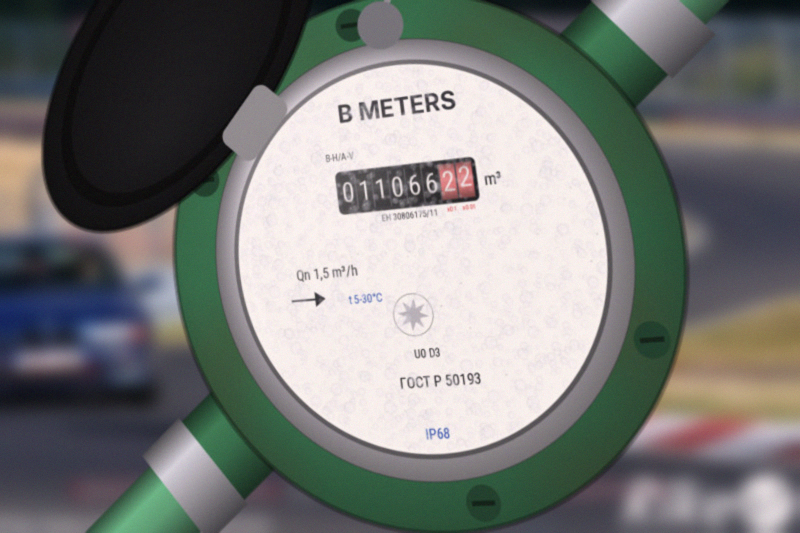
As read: **11066.22** m³
